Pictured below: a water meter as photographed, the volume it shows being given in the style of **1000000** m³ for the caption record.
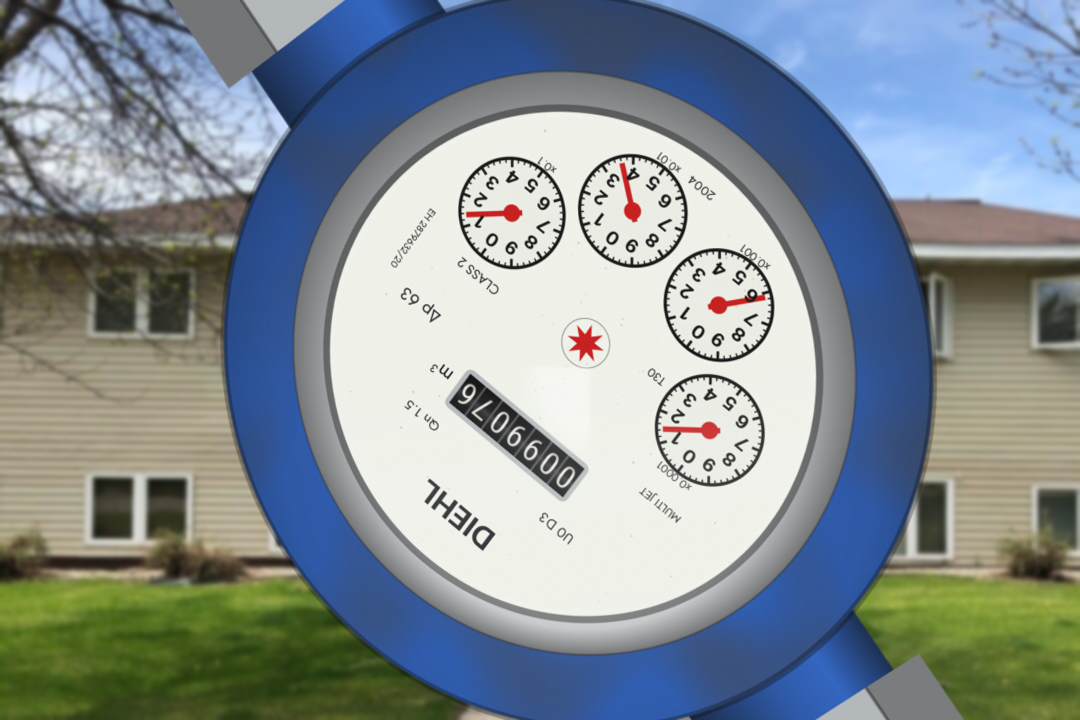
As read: **99076.1361** m³
